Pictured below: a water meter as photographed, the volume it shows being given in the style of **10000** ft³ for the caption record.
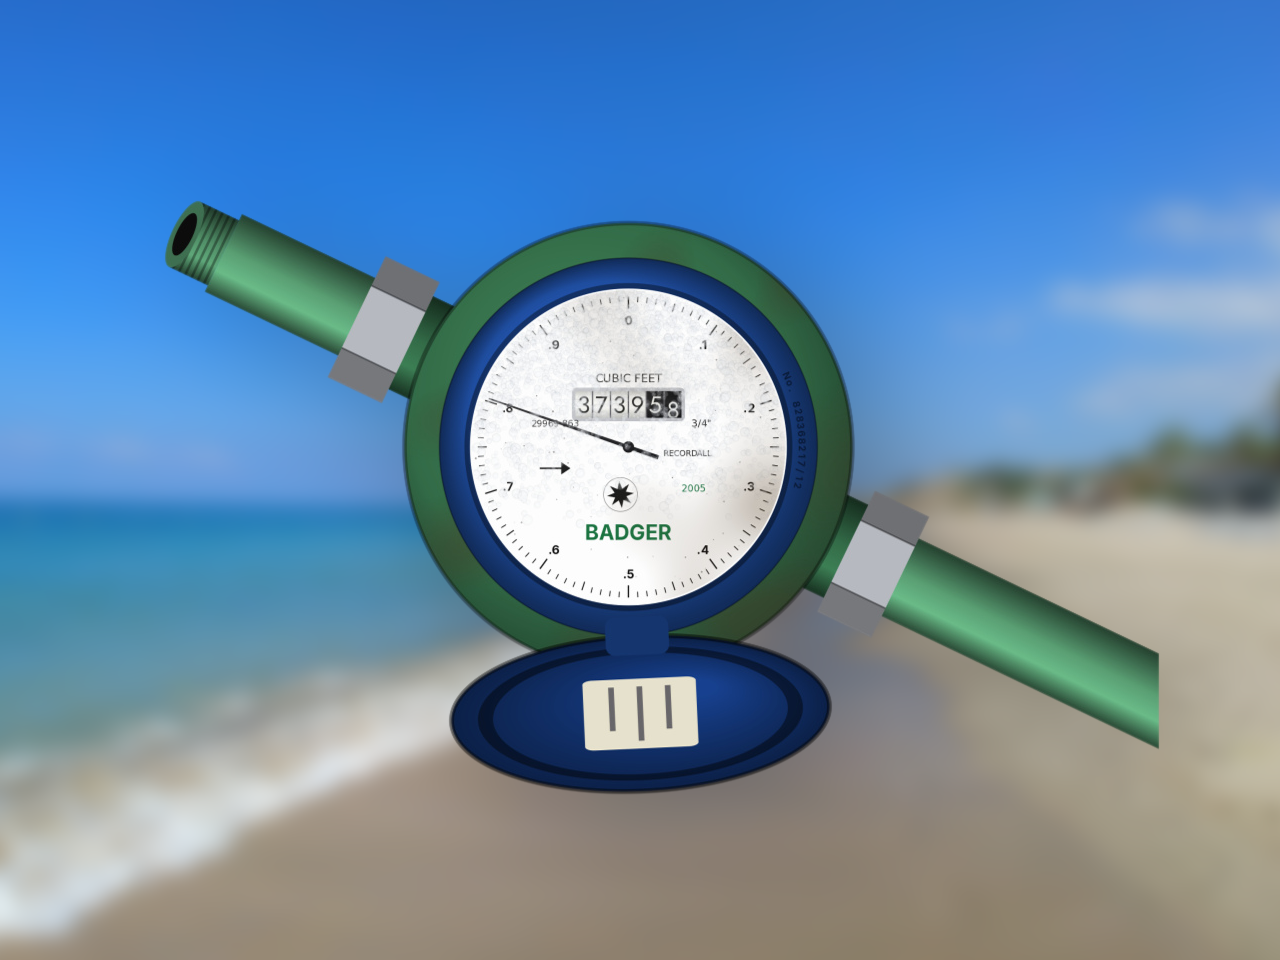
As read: **373957.80** ft³
